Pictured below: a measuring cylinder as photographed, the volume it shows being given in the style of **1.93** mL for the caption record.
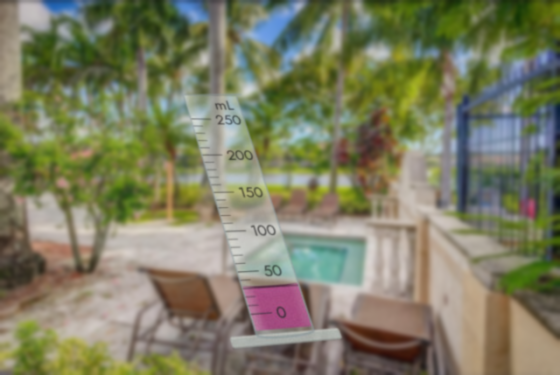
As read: **30** mL
